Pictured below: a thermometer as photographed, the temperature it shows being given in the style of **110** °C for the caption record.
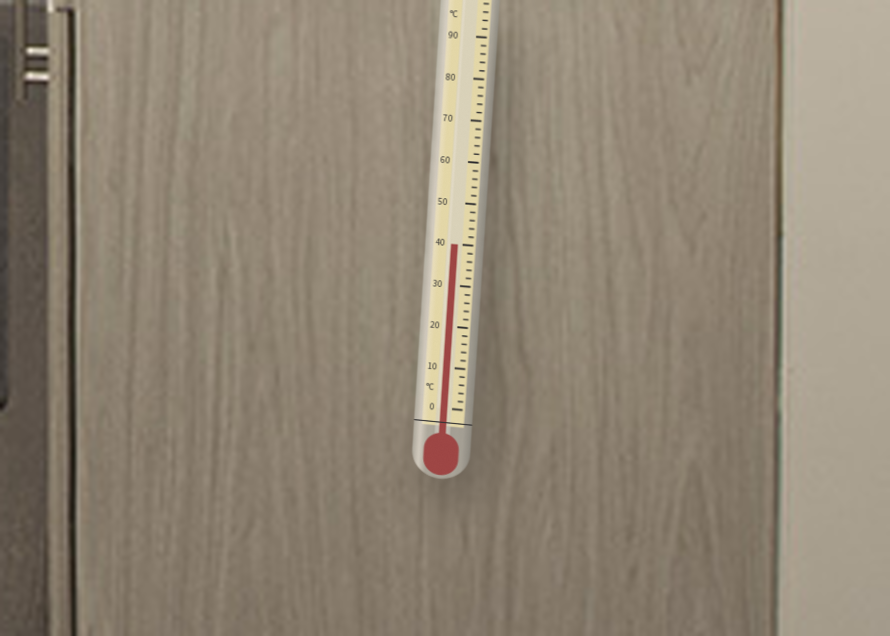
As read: **40** °C
